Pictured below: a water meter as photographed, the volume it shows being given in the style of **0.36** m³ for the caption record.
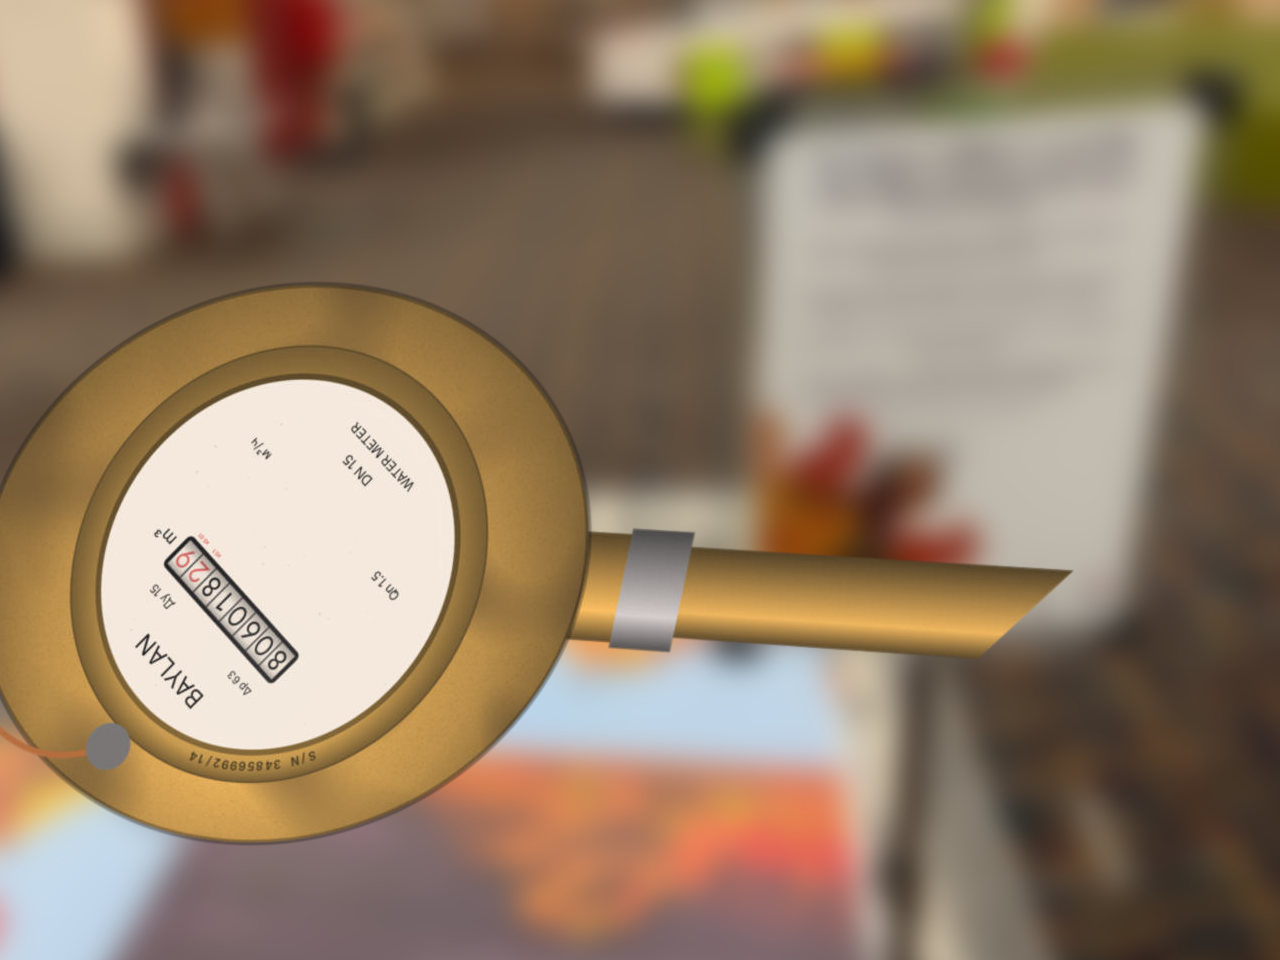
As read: **806018.29** m³
